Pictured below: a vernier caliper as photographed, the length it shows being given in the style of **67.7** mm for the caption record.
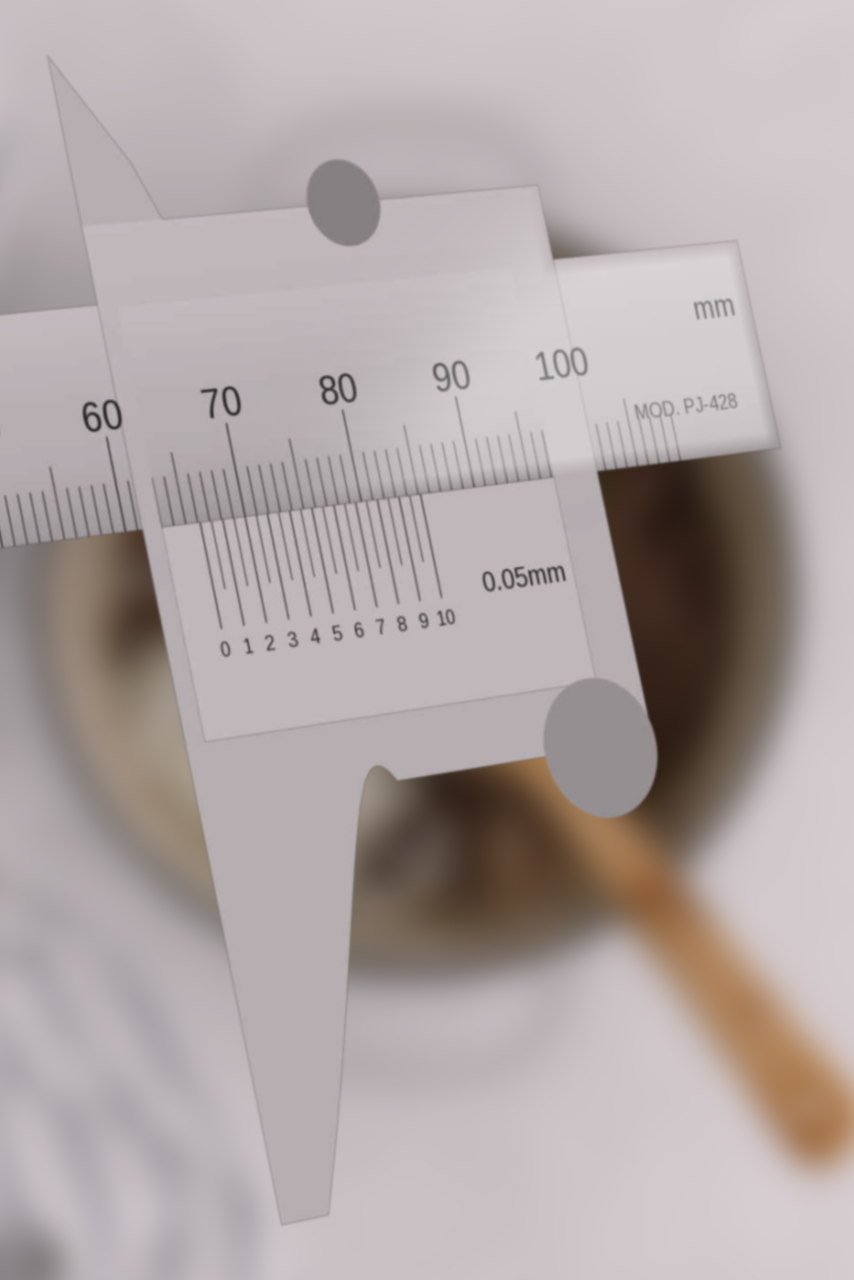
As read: **66.2** mm
